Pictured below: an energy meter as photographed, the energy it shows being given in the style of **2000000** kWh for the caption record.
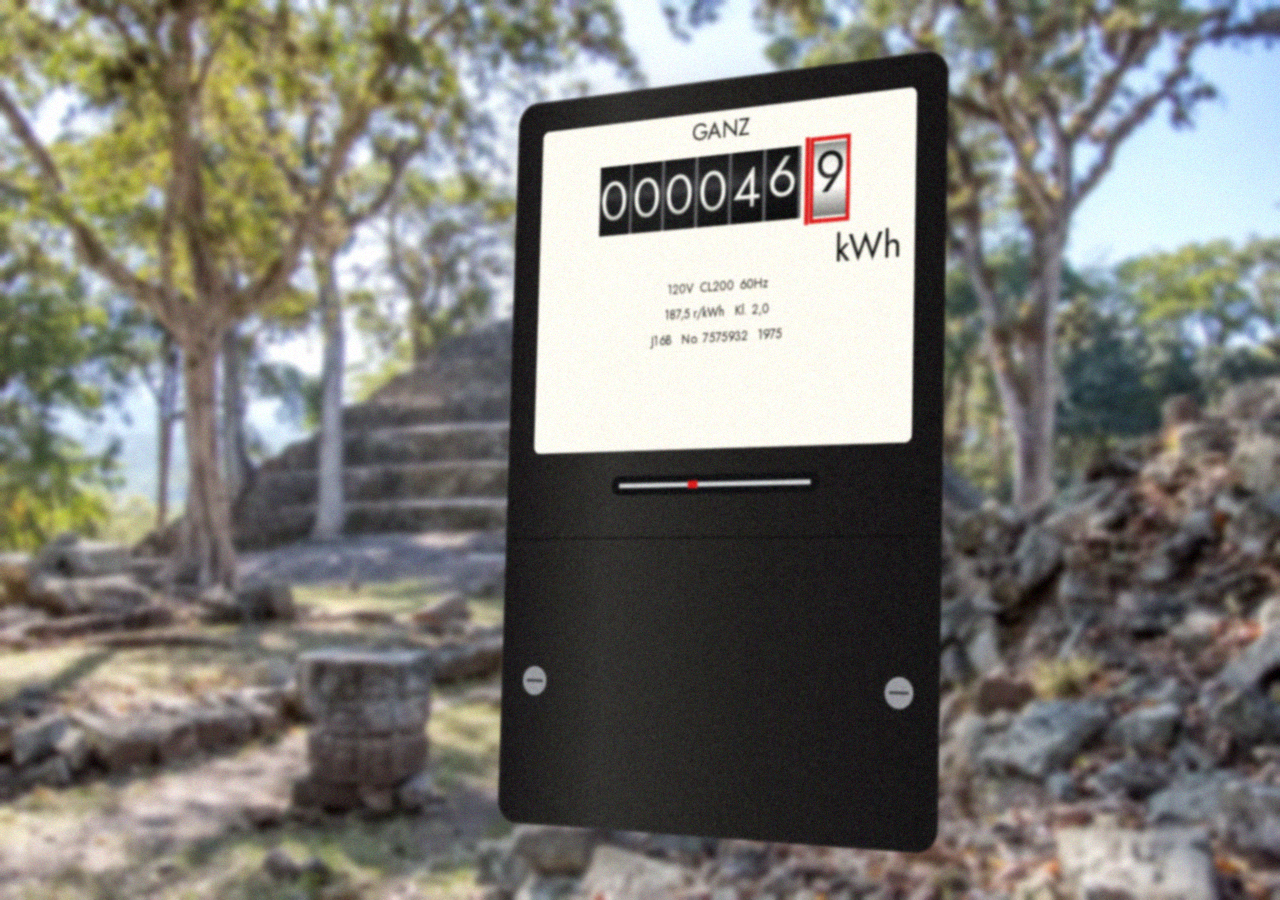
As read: **46.9** kWh
